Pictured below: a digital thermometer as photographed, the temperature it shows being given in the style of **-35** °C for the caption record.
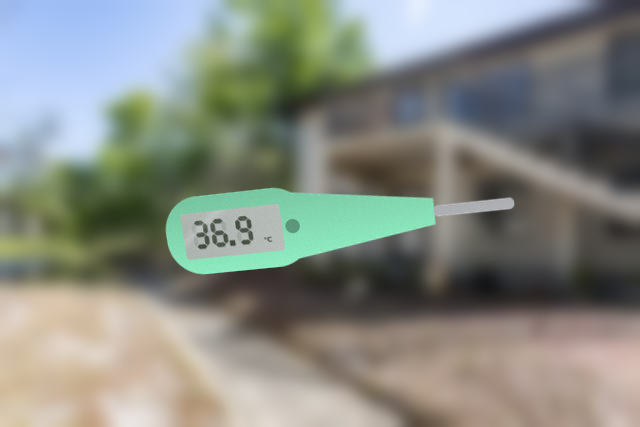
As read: **36.9** °C
